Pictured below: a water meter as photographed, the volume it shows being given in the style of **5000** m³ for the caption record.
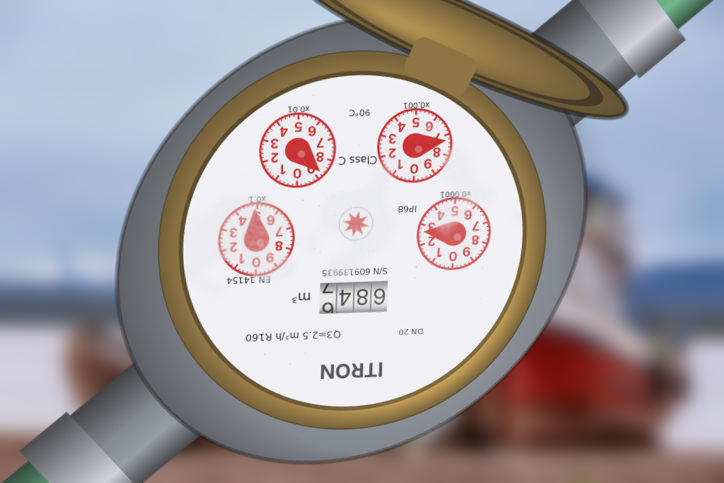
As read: **6846.4872** m³
